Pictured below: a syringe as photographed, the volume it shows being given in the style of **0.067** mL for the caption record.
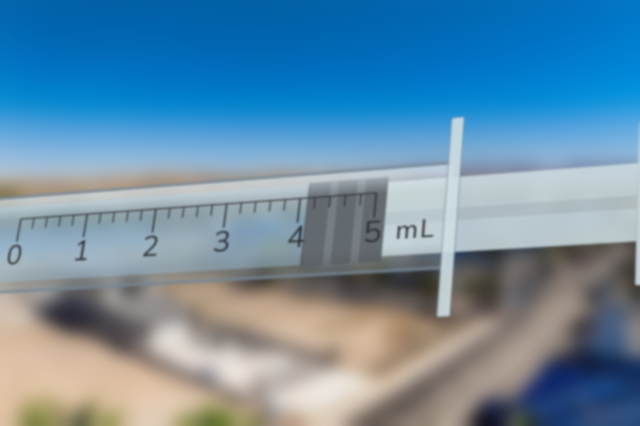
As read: **4.1** mL
